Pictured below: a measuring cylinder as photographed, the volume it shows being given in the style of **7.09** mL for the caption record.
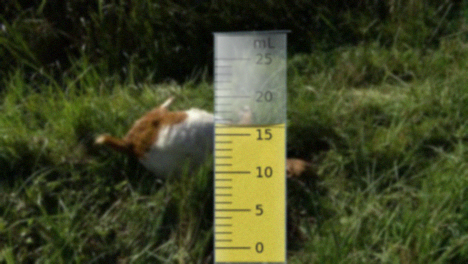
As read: **16** mL
